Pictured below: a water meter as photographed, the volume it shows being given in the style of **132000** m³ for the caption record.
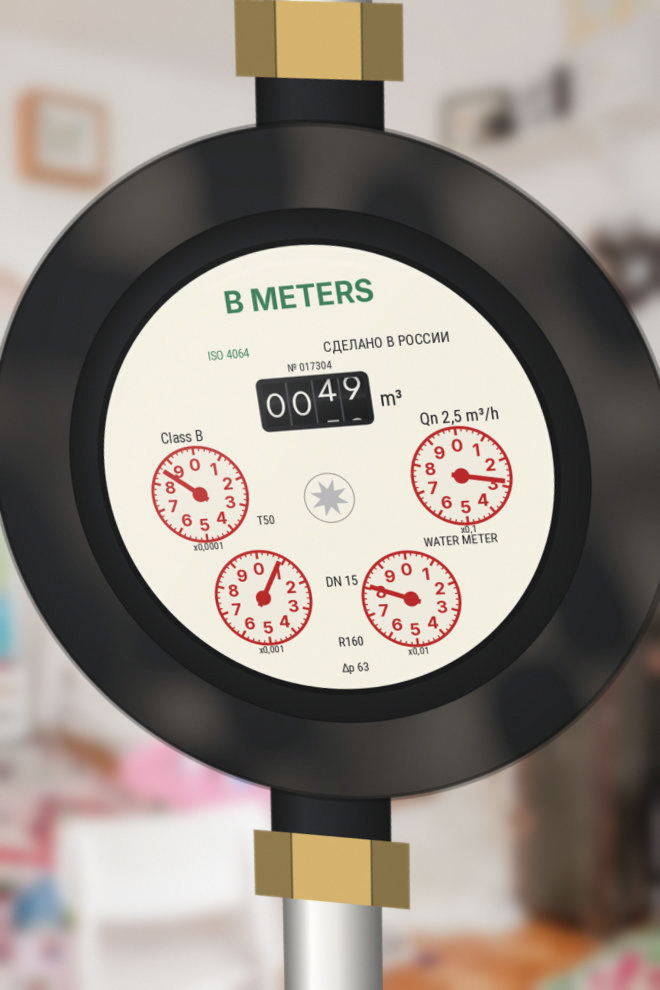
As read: **49.2808** m³
